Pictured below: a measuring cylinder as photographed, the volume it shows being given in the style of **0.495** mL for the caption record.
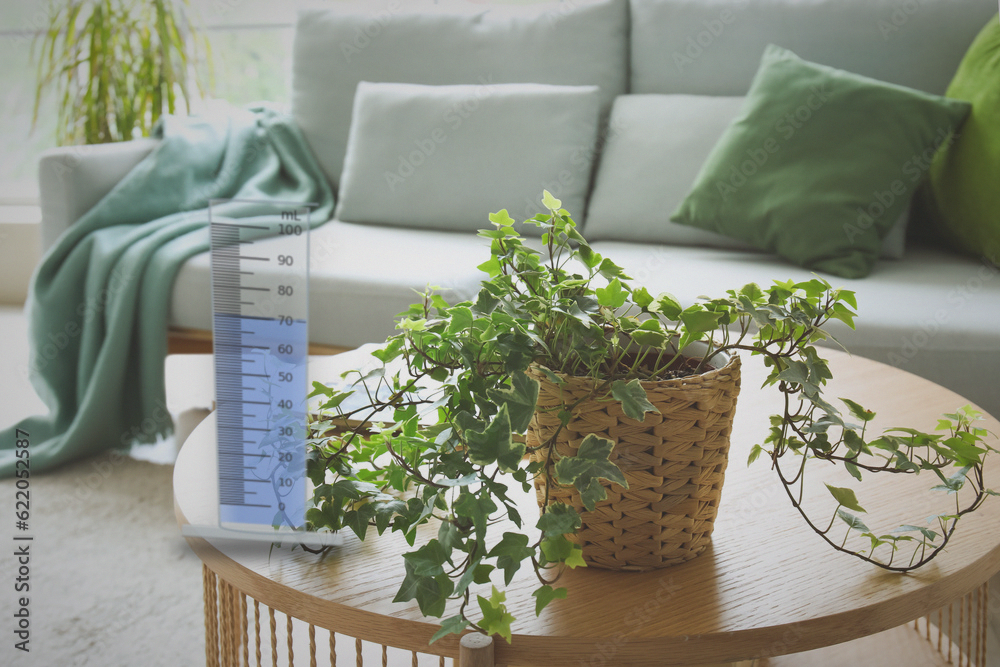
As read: **70** mL
